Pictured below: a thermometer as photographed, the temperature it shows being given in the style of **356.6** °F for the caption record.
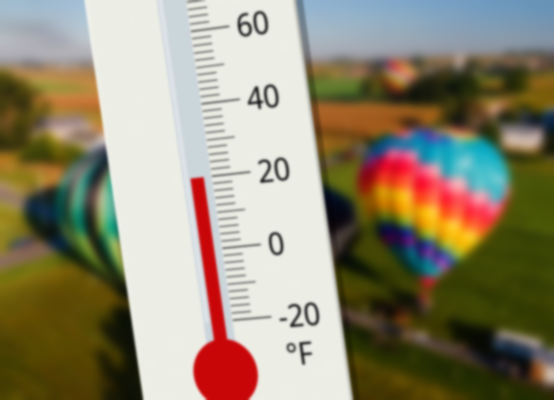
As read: **20** °F
